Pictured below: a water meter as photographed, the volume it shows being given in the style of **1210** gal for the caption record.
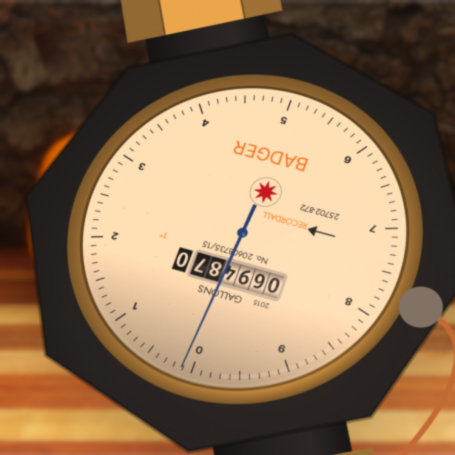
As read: **694870.1** gal
